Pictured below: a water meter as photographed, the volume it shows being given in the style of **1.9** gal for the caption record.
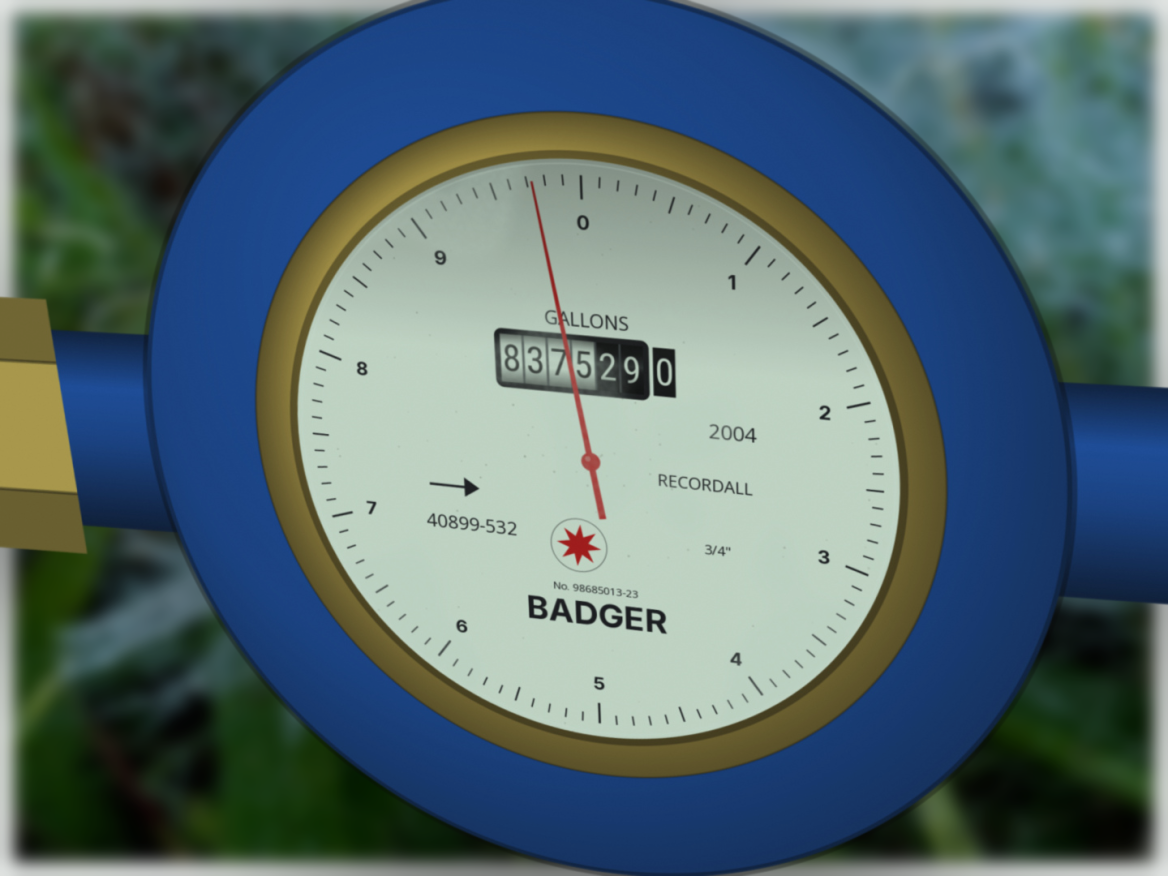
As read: **8375289.7** gal
